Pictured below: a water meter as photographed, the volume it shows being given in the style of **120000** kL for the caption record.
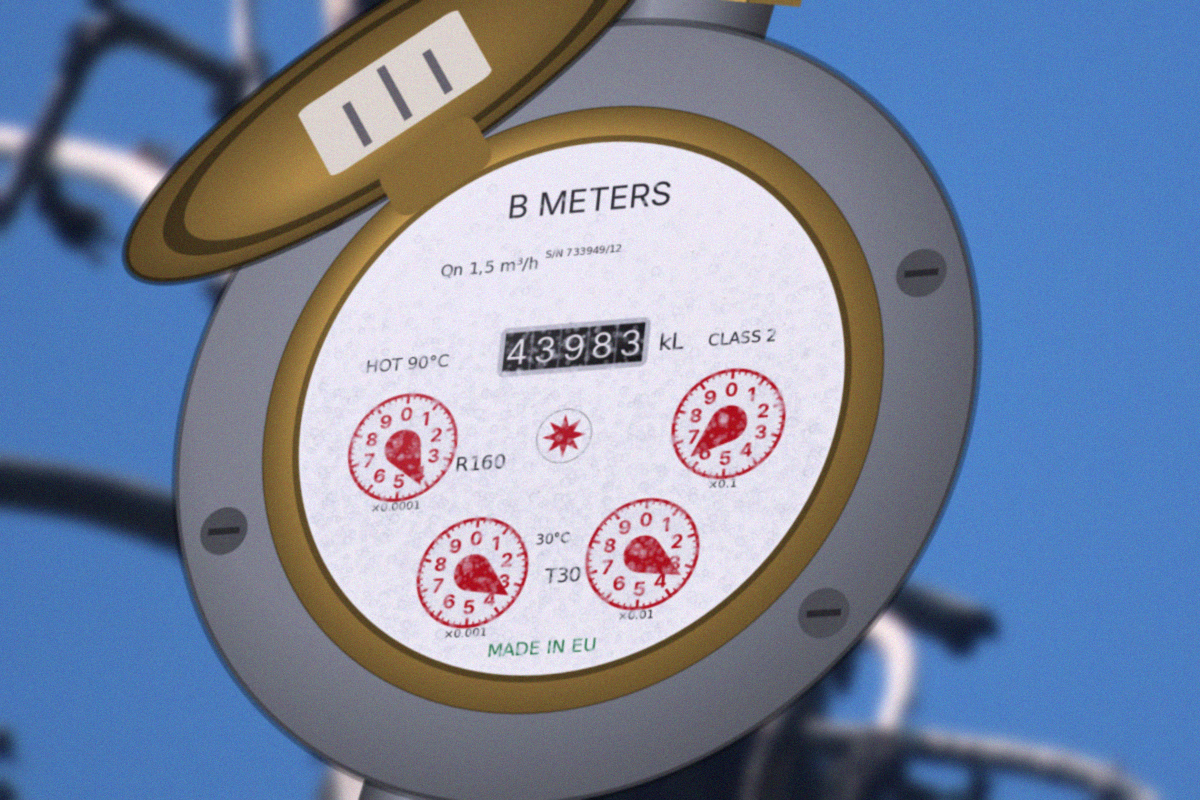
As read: **43983.6334** kL
